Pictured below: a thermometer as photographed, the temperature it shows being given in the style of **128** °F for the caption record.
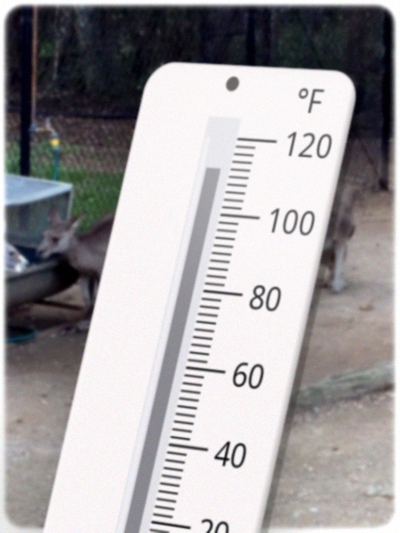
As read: **112** °F
